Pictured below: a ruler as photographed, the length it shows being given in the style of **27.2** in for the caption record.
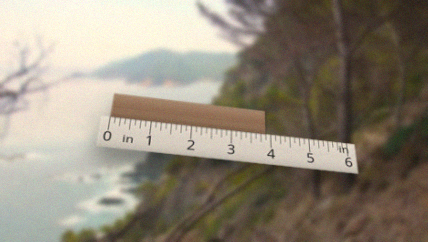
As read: **3.875** in
